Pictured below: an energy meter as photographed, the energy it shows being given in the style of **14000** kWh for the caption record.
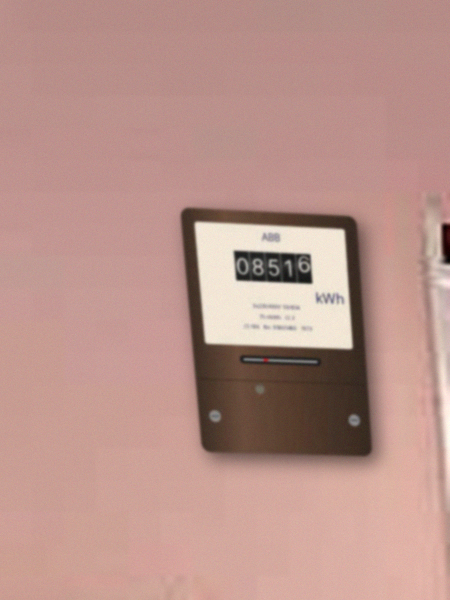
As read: **8516** kWh
